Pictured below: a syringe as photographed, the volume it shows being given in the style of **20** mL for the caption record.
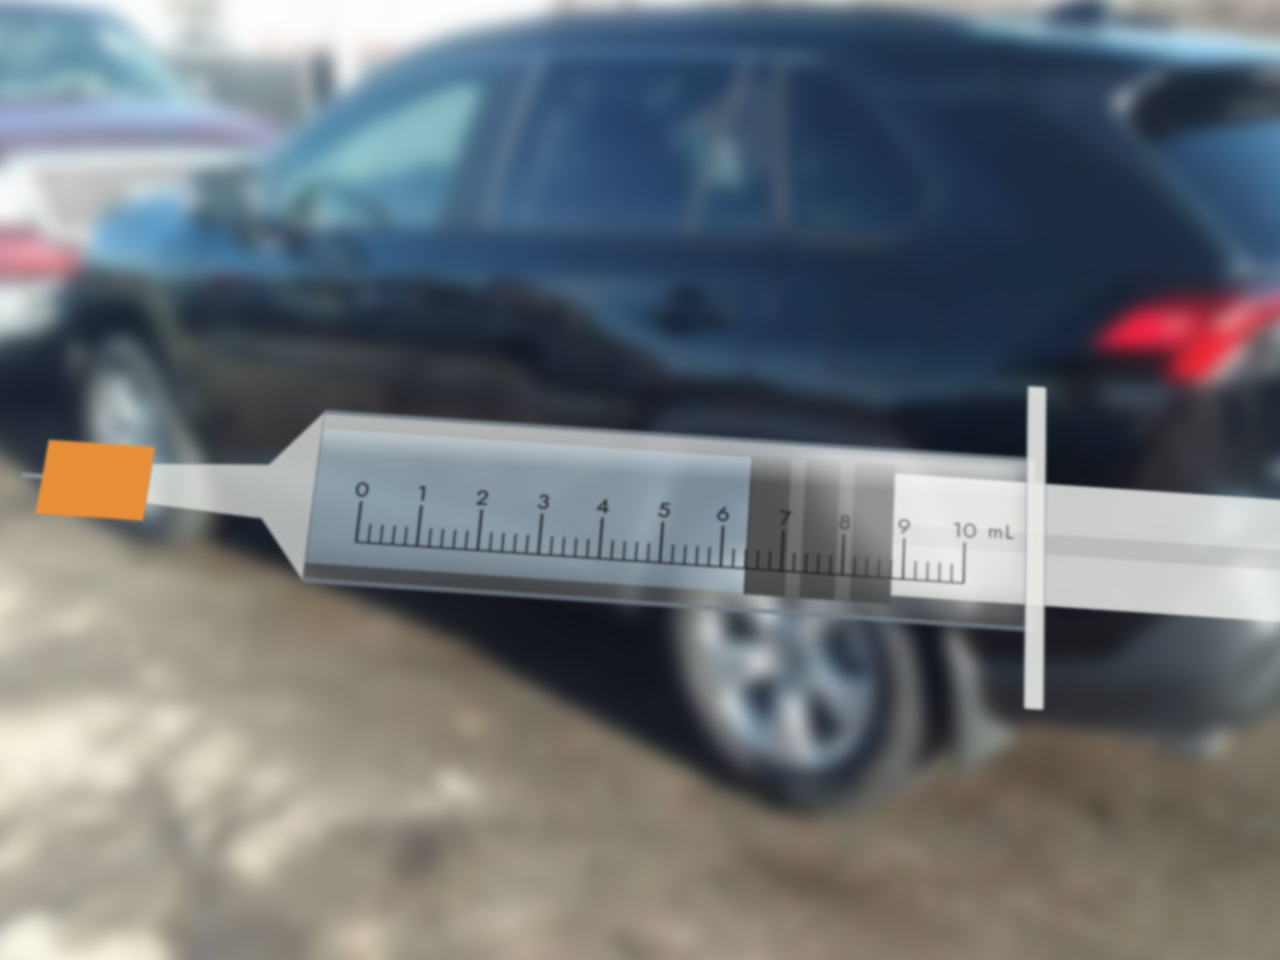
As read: **6.4** mL
